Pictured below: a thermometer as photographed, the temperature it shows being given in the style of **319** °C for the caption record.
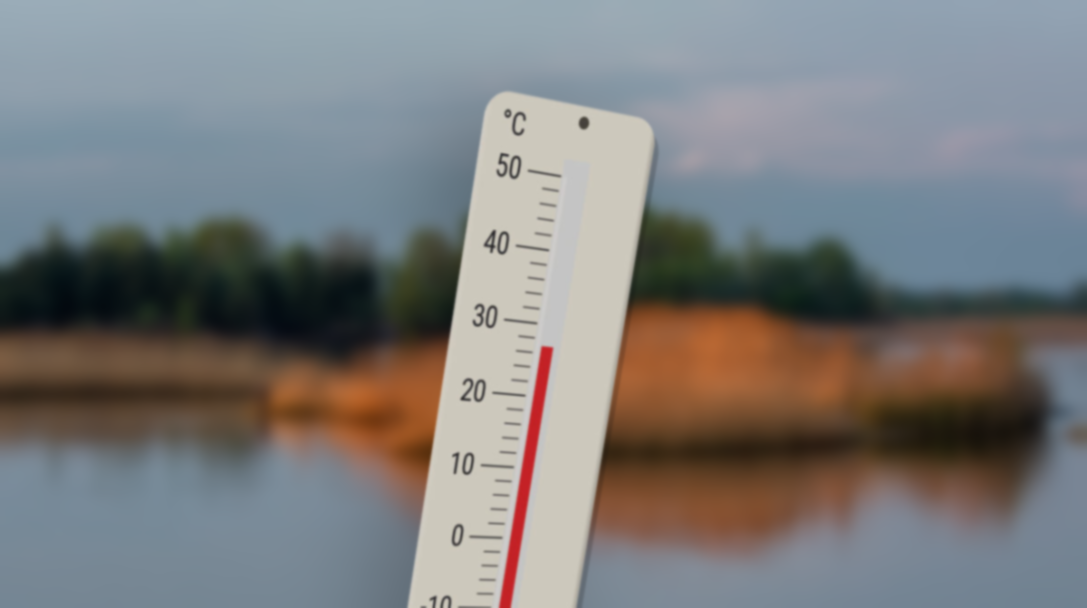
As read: **27** °C
